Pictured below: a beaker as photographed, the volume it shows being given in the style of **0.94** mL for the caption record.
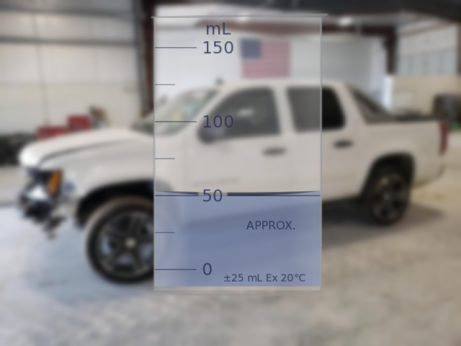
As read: **50** mL
